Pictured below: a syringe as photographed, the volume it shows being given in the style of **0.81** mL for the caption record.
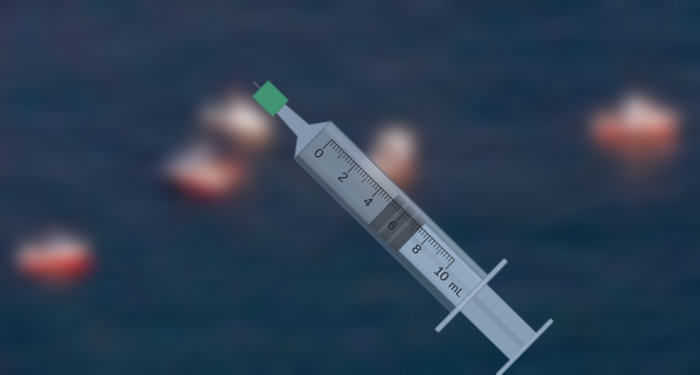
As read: **5** mL
